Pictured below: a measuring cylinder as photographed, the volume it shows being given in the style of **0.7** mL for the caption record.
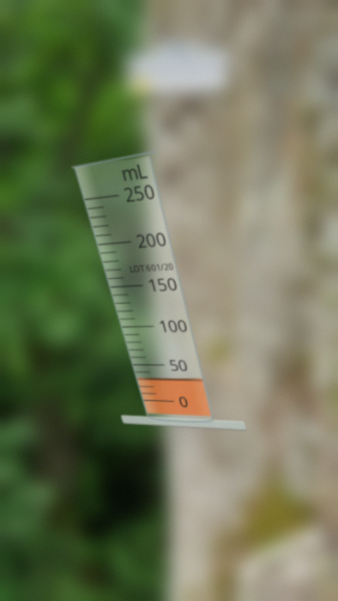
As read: **30** mL
